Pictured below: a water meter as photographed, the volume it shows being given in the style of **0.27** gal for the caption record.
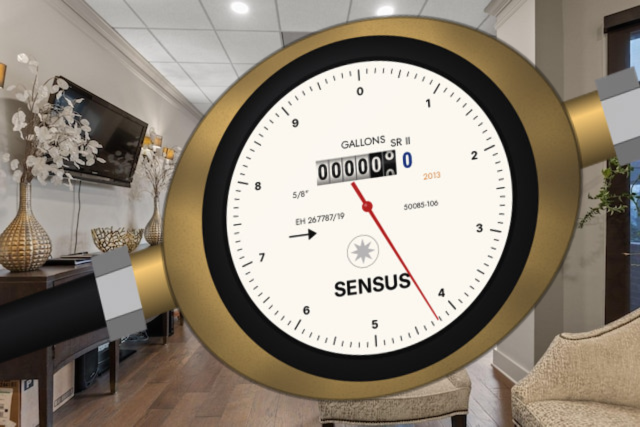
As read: **84.2** gal
